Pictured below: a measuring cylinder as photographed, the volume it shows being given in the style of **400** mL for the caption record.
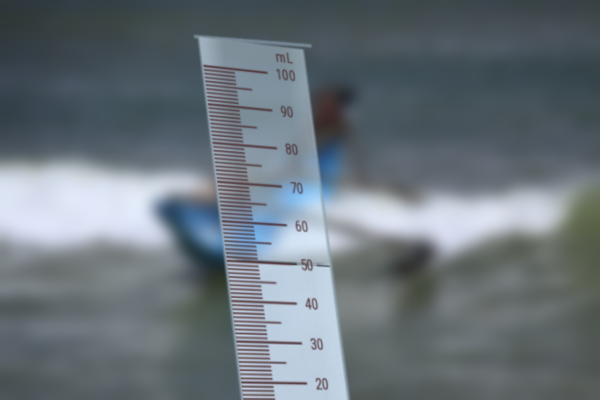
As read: **50** mL
